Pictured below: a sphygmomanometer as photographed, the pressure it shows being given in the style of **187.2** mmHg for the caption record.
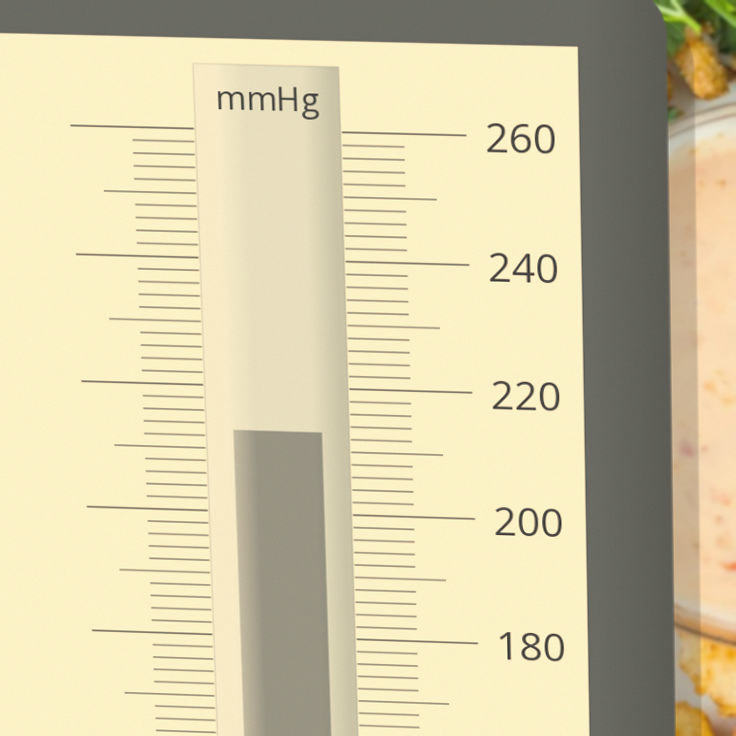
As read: **213** mmHg
